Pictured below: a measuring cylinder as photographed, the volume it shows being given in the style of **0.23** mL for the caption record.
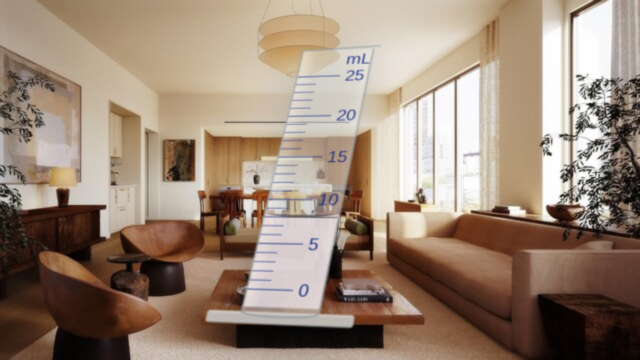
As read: **8** mL
